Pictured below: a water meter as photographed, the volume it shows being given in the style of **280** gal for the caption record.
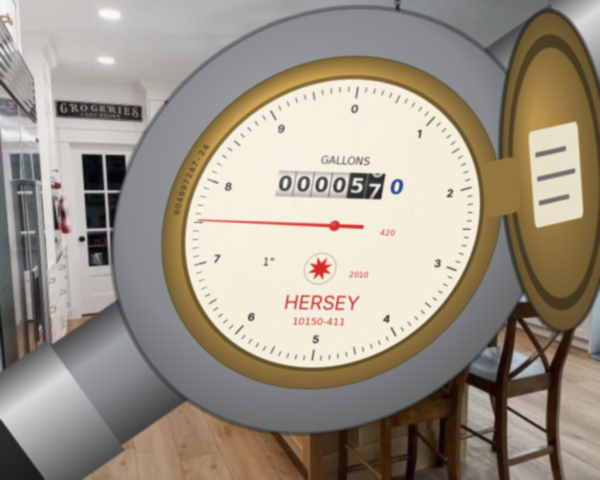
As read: **567.5** gal
